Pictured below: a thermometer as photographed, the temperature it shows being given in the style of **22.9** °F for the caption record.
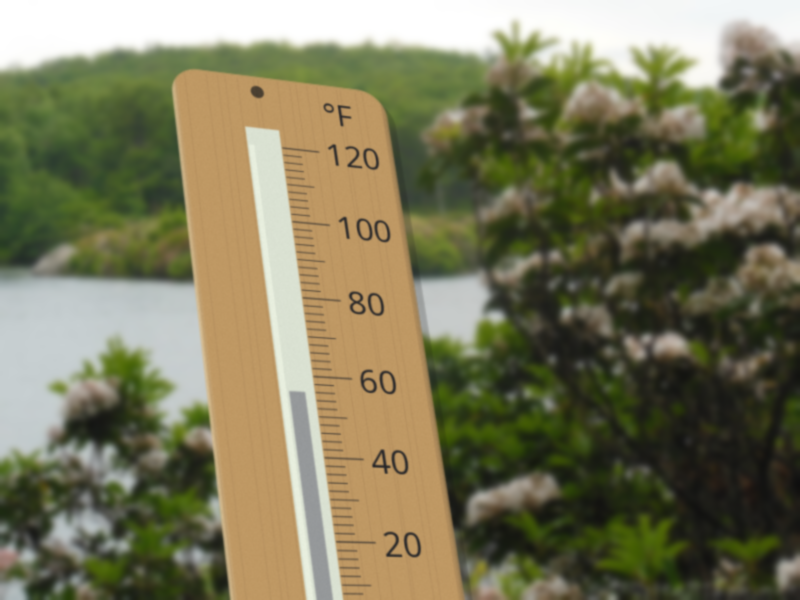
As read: **56** °F
